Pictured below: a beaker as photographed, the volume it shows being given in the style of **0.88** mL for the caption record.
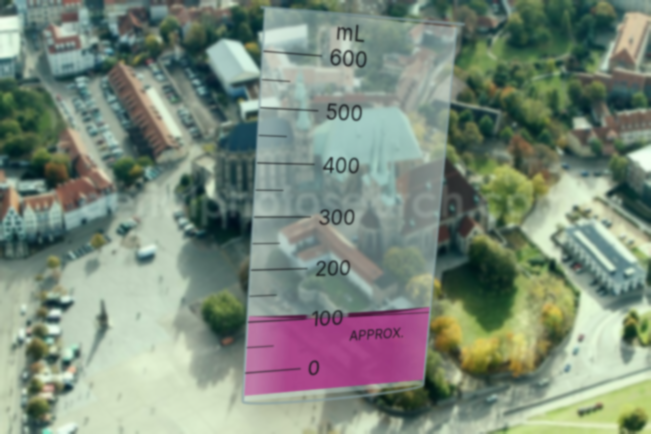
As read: **100** mL
